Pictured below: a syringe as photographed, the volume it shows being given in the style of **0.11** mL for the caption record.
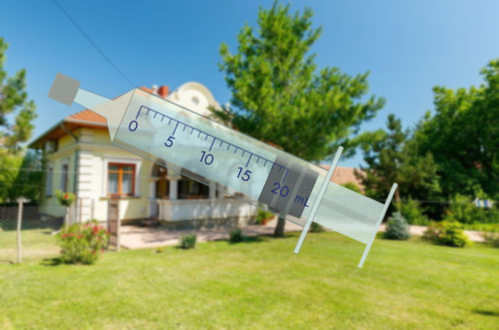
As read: **18** mL
